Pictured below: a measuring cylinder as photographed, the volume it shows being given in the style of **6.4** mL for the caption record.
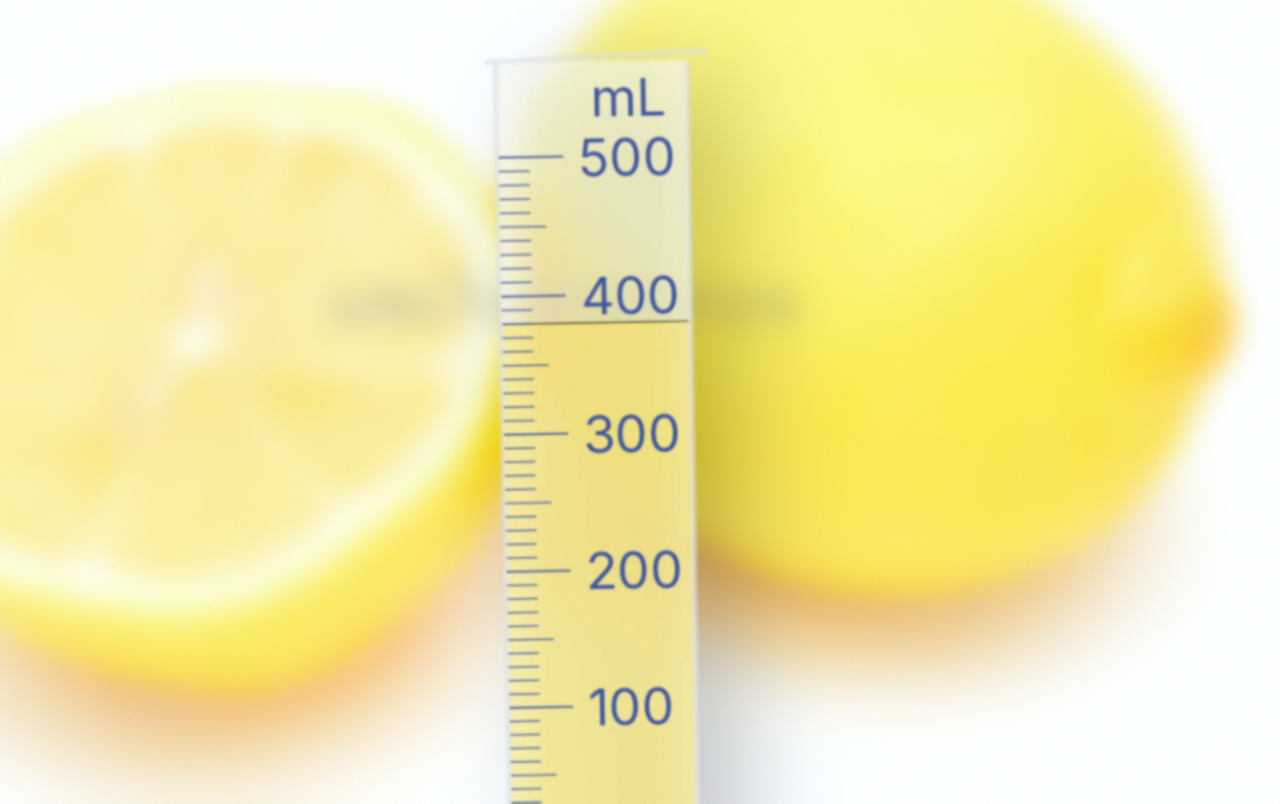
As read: **380** mL
